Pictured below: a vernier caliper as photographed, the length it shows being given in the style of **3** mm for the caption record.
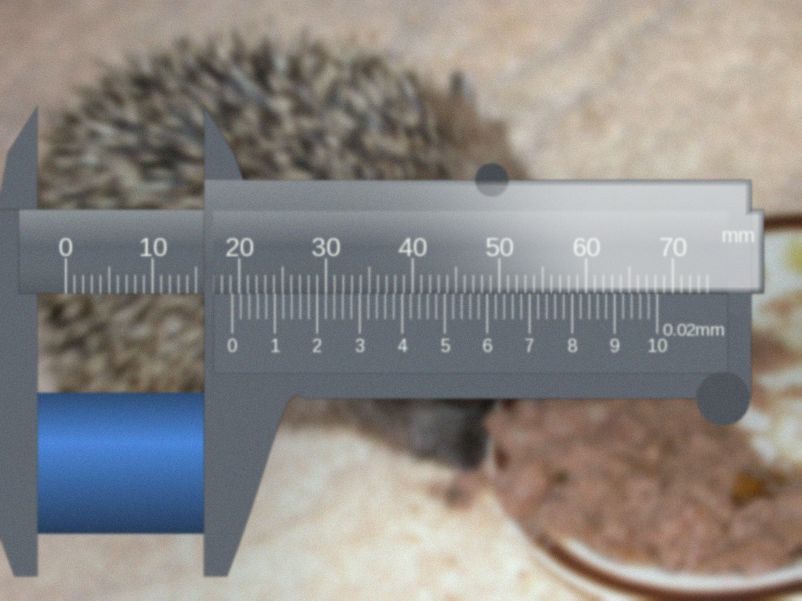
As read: **19.2** mm
